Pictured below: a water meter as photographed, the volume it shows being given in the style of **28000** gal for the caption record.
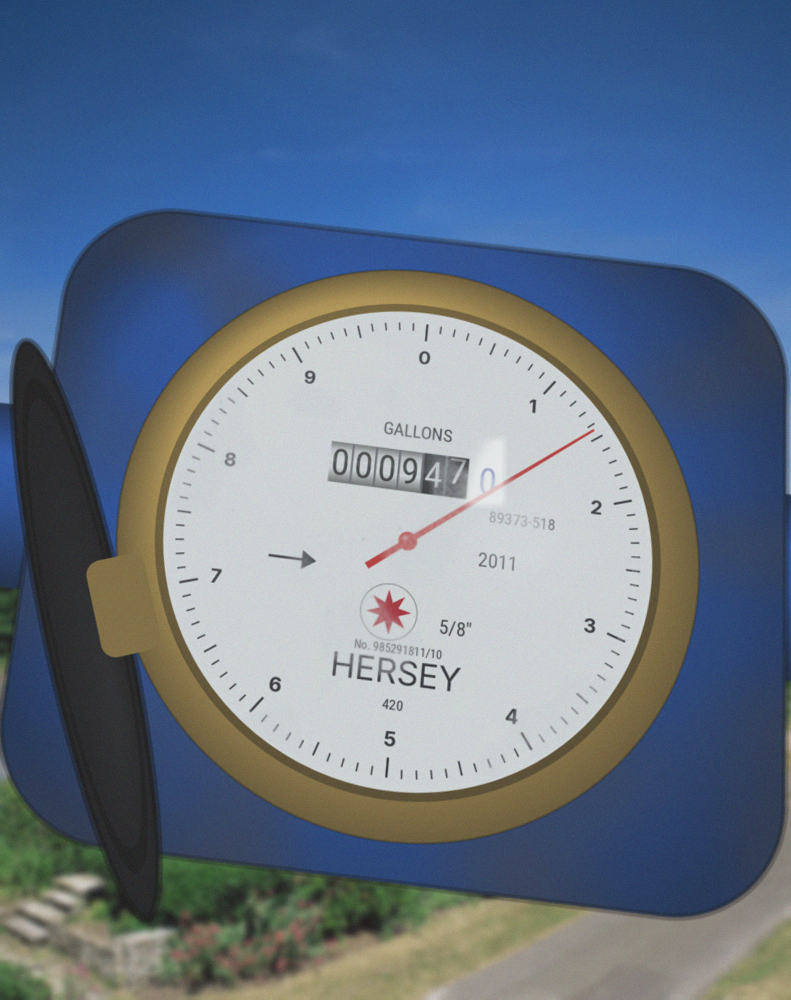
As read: **9471.4** gal
